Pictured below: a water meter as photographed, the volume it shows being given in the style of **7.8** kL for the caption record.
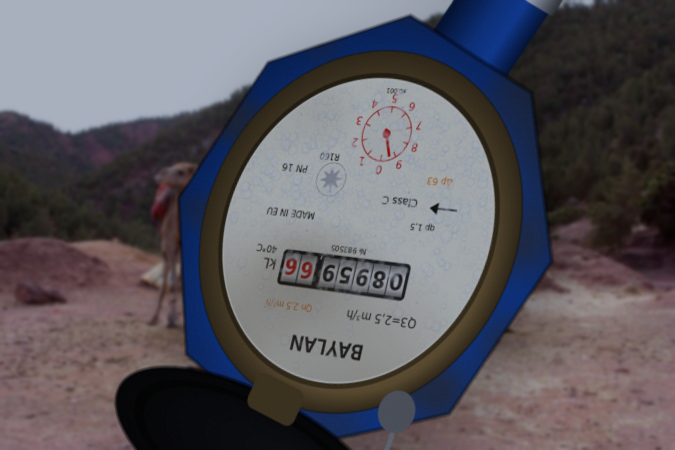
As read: **8959.659** kL
